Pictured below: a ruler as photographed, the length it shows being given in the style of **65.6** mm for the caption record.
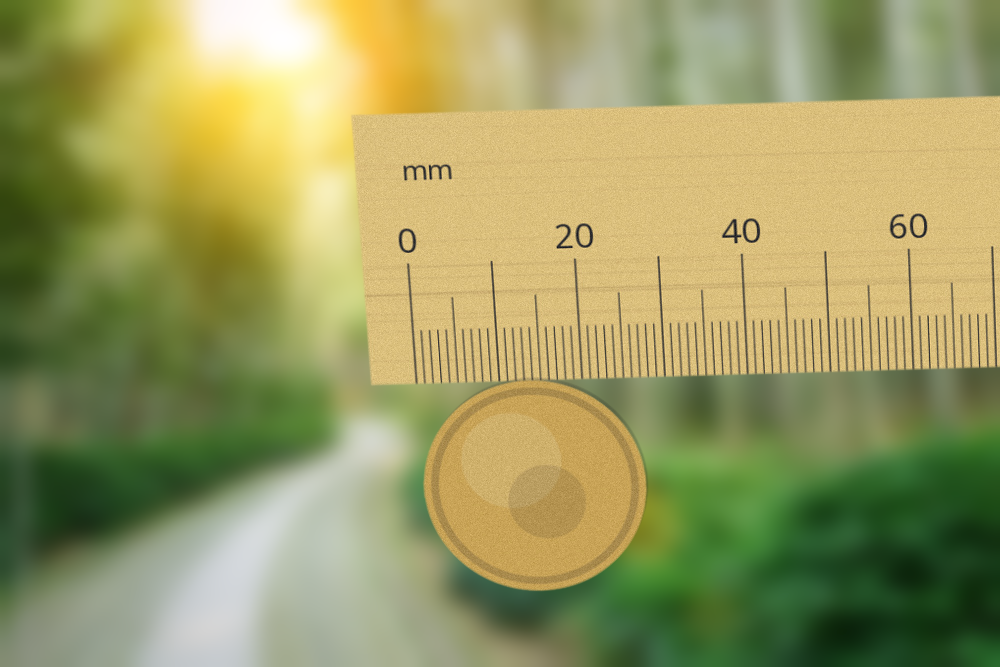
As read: **27** mm
